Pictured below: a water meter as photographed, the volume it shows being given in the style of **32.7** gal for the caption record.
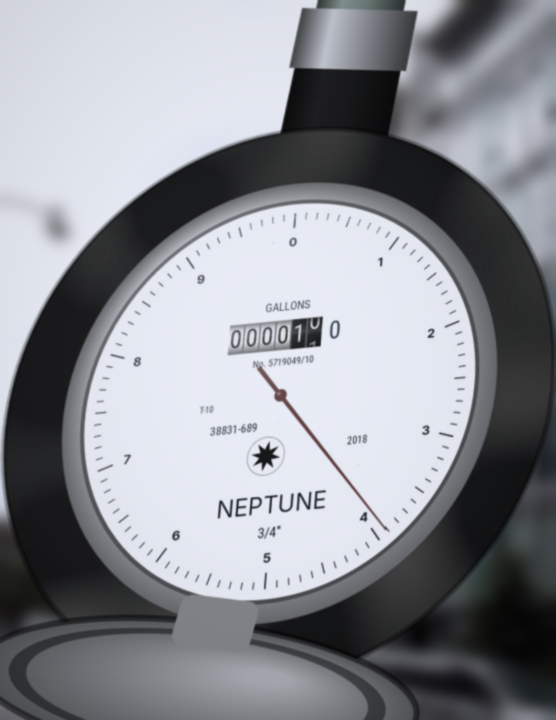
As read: **103.9** gal
